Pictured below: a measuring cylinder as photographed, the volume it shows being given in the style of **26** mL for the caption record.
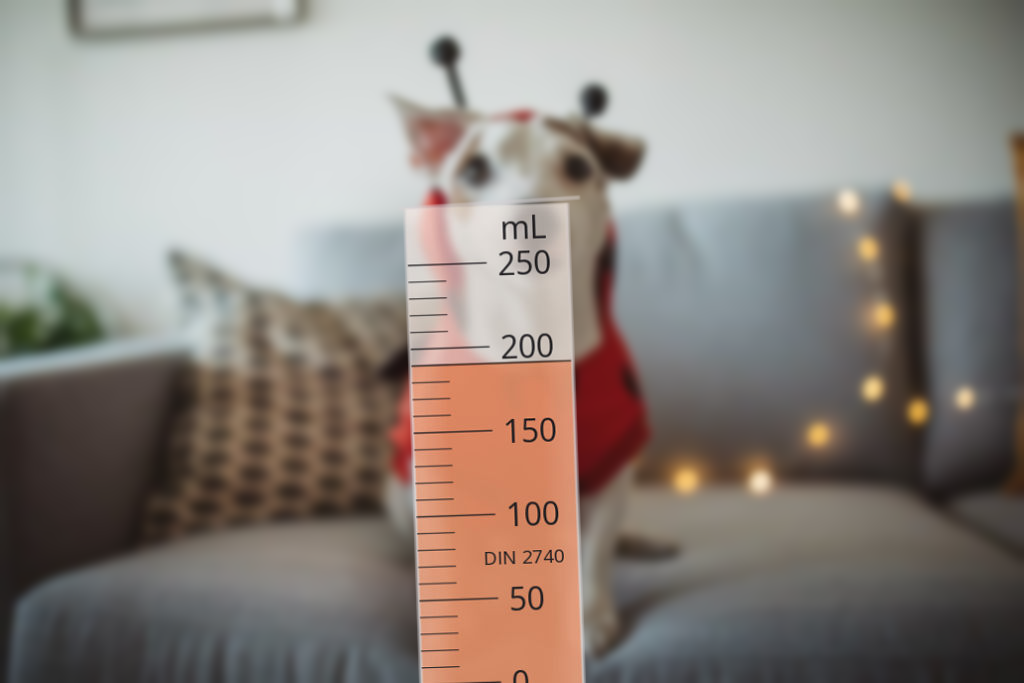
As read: **190** mL
